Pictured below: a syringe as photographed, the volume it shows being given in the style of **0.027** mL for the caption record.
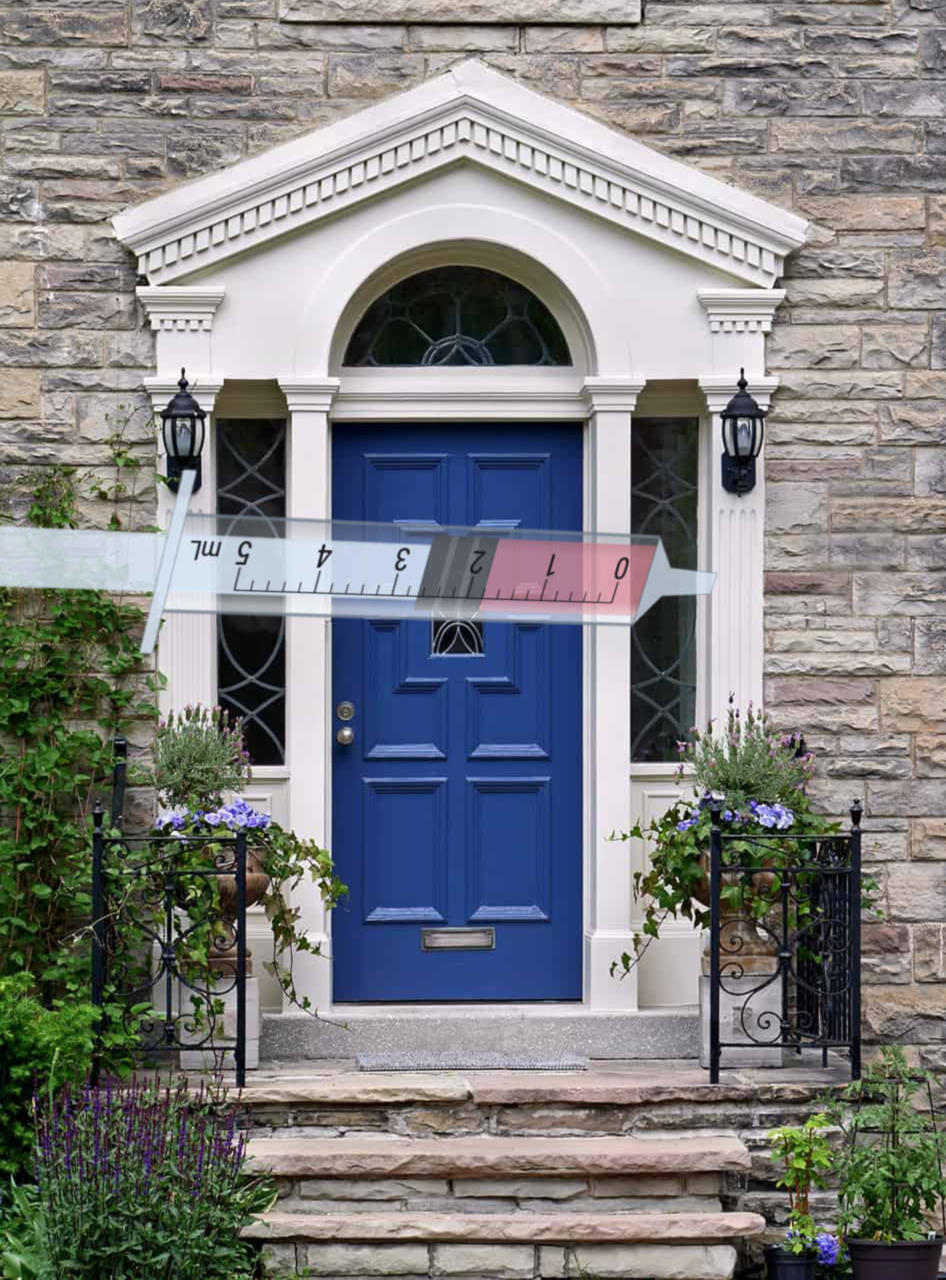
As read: **1.8** mL
